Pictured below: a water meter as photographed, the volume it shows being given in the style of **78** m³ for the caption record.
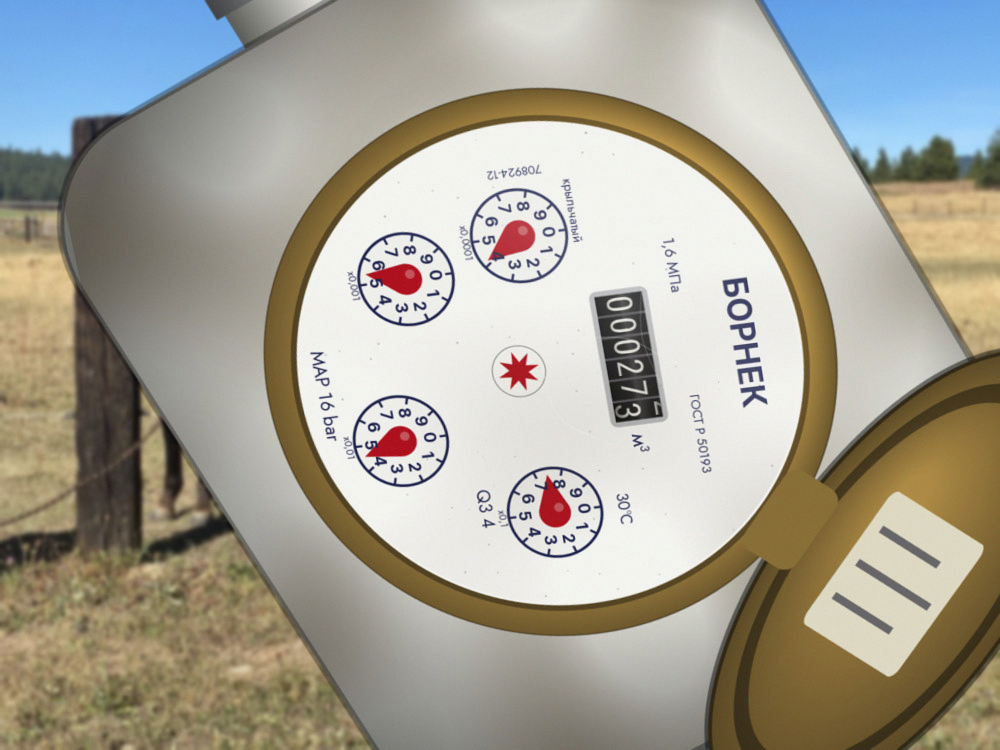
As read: **272.7454** m³
